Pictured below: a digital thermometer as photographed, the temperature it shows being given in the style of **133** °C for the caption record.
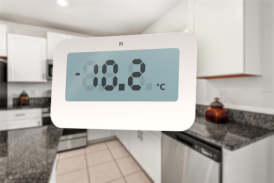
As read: **-10.2** °C
